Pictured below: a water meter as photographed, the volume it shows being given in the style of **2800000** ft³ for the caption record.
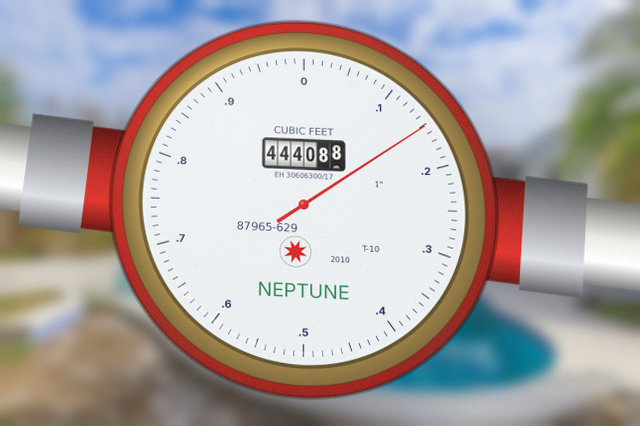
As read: **444088.15** ft³
